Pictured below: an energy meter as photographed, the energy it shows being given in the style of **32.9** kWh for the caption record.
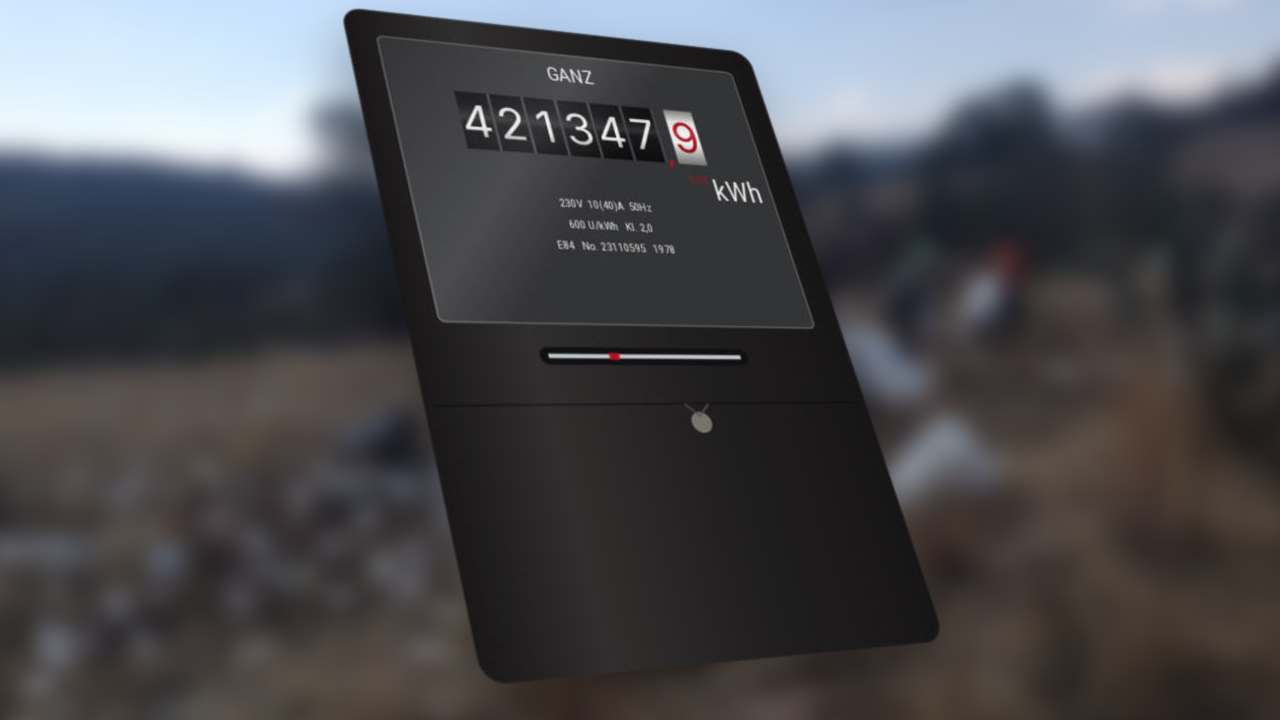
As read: **421347.9** kWh
